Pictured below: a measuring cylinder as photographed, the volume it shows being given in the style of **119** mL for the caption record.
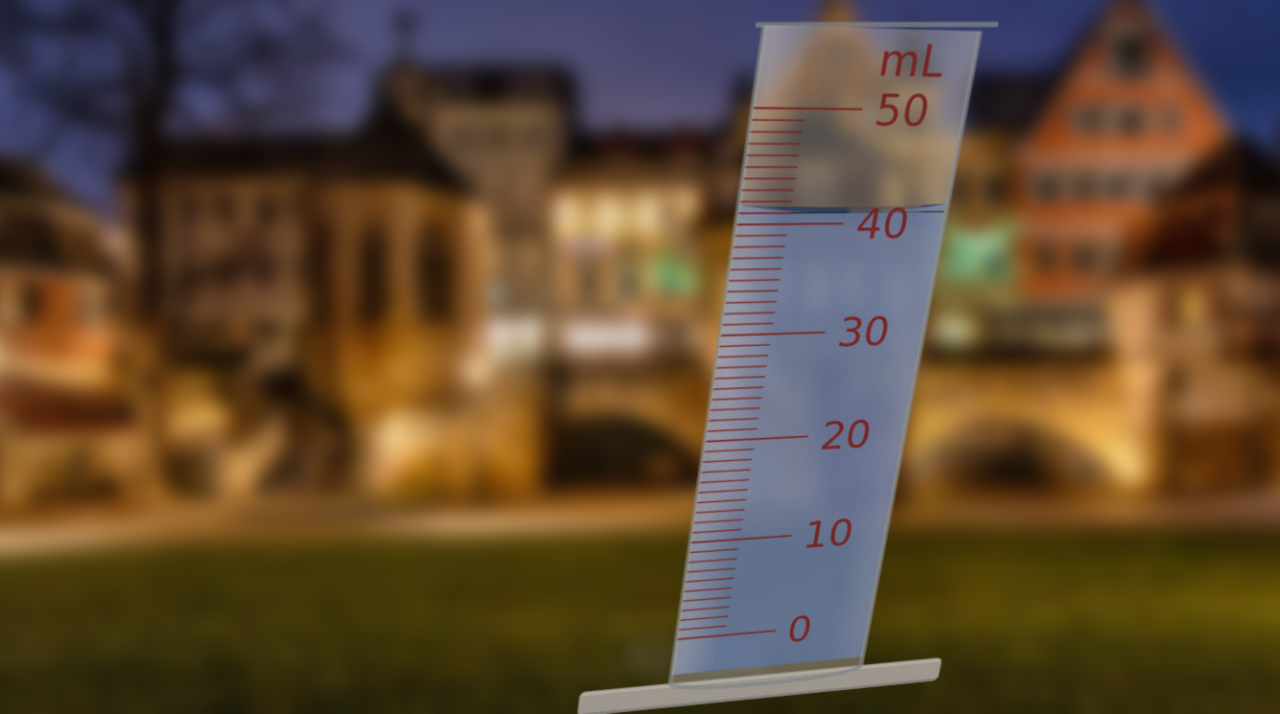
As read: **41** mL
